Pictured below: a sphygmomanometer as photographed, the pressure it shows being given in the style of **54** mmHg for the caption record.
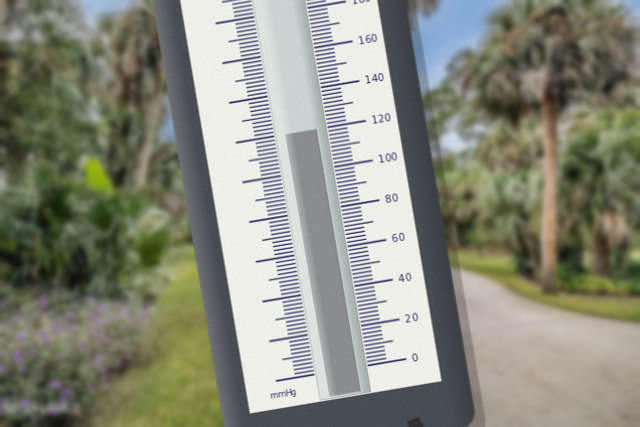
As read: **120** mmHg
